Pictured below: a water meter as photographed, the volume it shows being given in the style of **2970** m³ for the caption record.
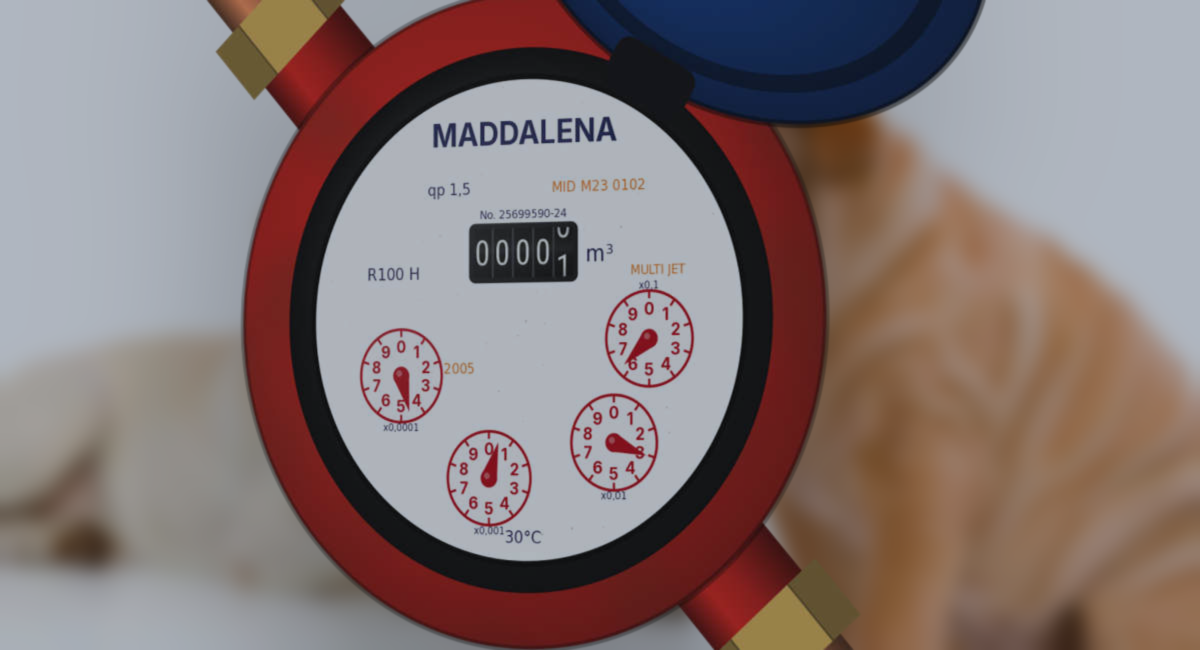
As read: **0.6304** m³
